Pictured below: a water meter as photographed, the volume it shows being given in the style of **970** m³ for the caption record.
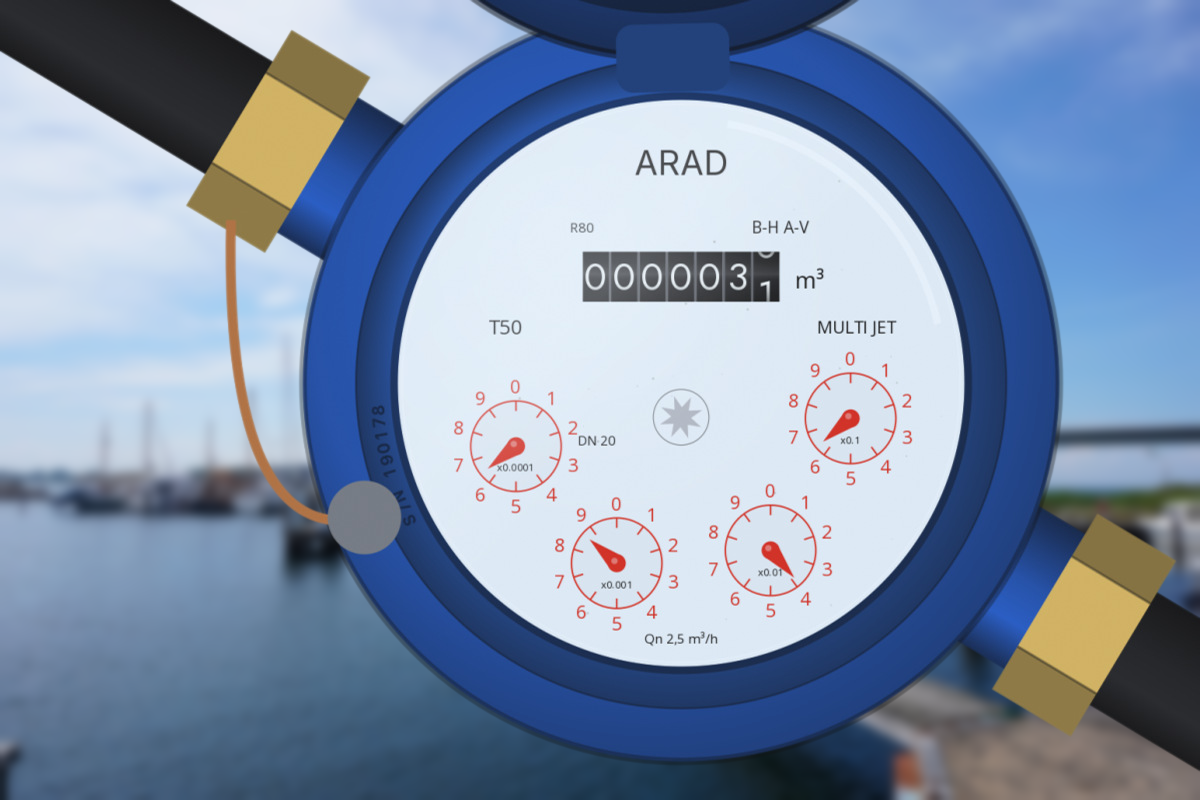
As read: **30.6386** m³
